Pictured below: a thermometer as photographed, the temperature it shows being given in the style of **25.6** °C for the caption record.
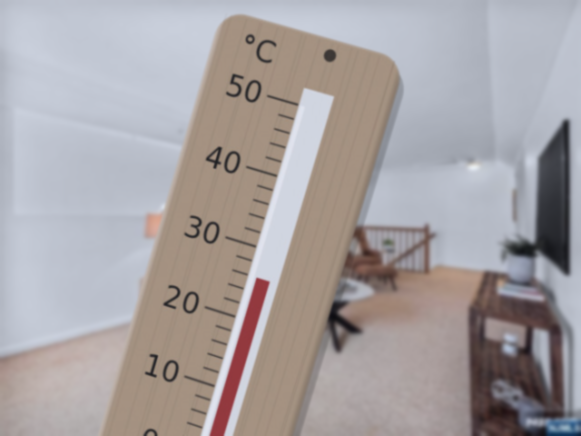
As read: **26** °C
